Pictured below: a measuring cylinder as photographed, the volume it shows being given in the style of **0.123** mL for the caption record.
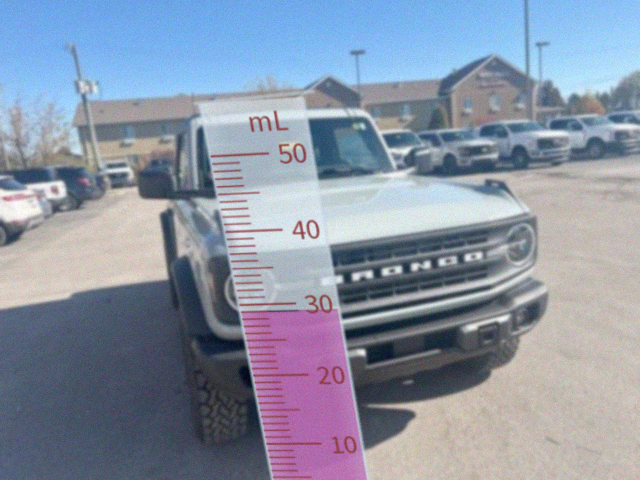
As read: **29** mL
